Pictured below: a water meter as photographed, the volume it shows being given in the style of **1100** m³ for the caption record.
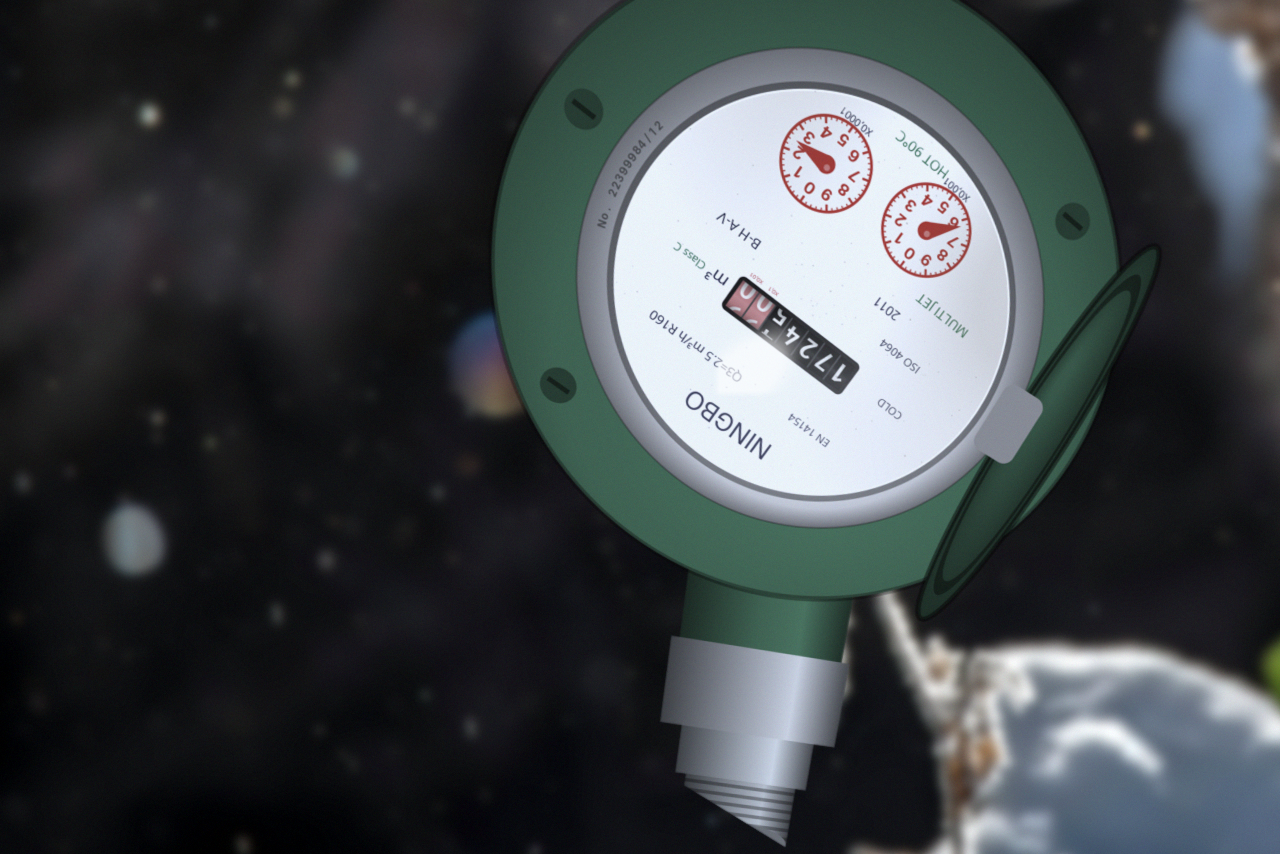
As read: **17244.9962** m³
